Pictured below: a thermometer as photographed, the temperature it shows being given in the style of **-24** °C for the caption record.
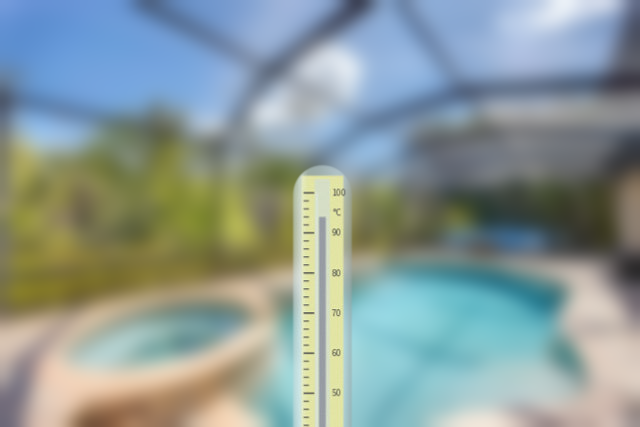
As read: **94** °C
